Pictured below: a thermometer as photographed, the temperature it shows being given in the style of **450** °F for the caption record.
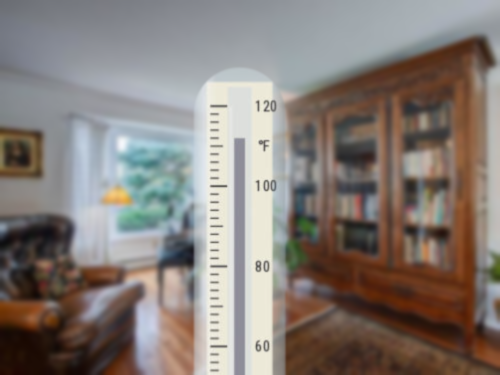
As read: **112** °F
